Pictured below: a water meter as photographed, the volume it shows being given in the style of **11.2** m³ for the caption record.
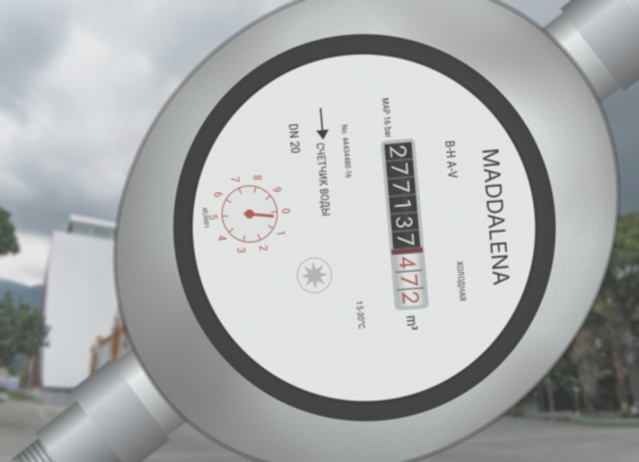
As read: **277137.4720** m³
